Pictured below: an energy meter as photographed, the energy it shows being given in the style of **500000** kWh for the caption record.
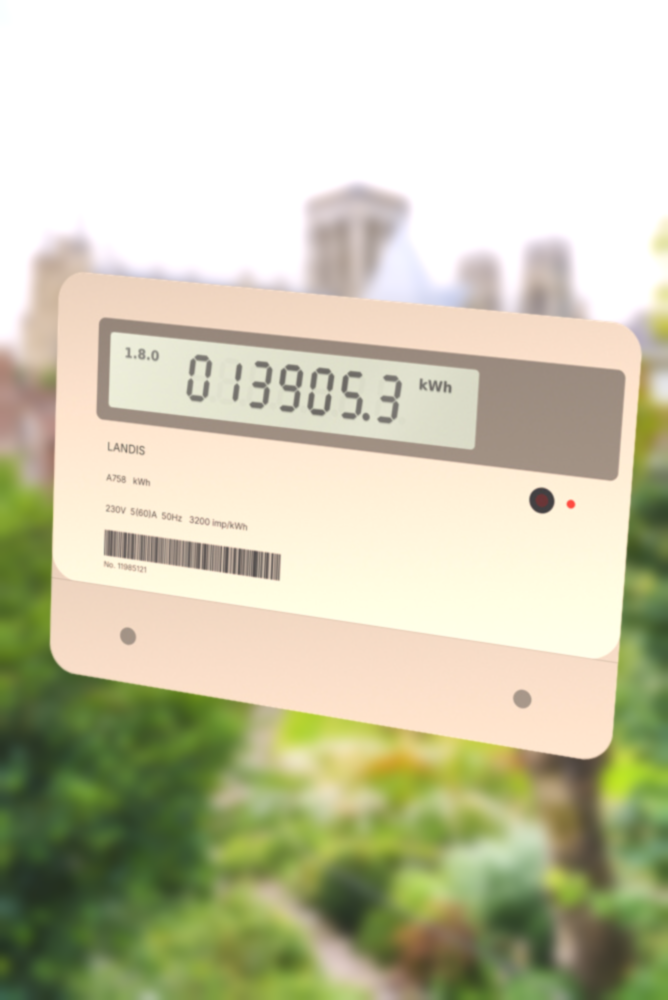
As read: **13905.3** kWh
